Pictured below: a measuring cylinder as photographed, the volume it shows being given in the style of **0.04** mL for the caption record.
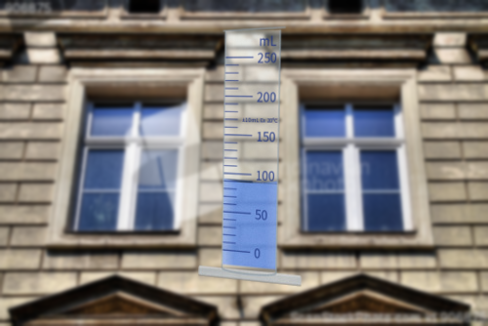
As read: **90** mL
